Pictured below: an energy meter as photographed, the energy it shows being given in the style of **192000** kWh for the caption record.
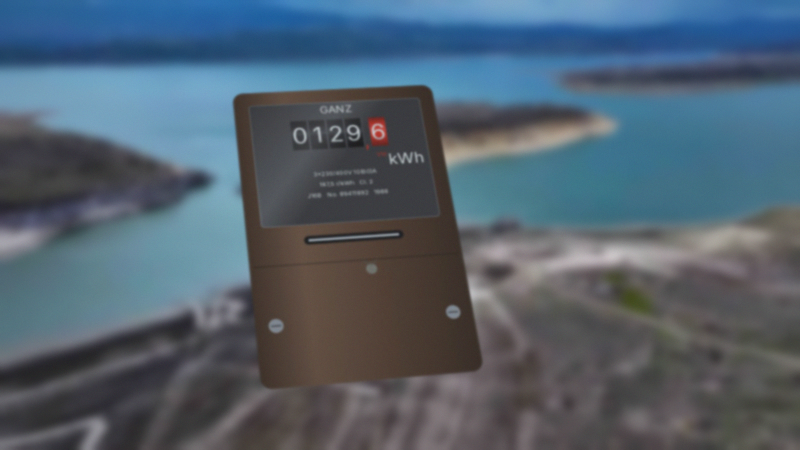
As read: **129.6** kWh
